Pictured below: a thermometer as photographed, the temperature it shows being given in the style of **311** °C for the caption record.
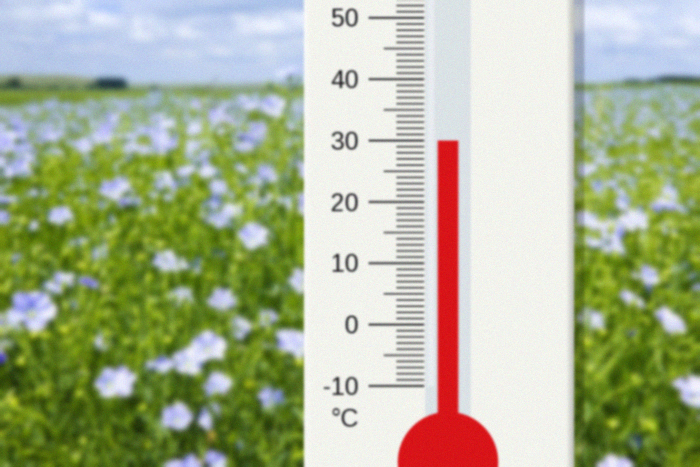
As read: **30** °C
